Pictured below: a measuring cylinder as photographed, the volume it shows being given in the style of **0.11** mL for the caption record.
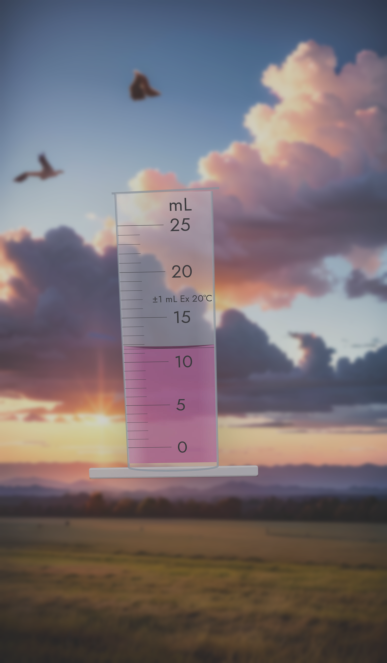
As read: **11.5** mL
